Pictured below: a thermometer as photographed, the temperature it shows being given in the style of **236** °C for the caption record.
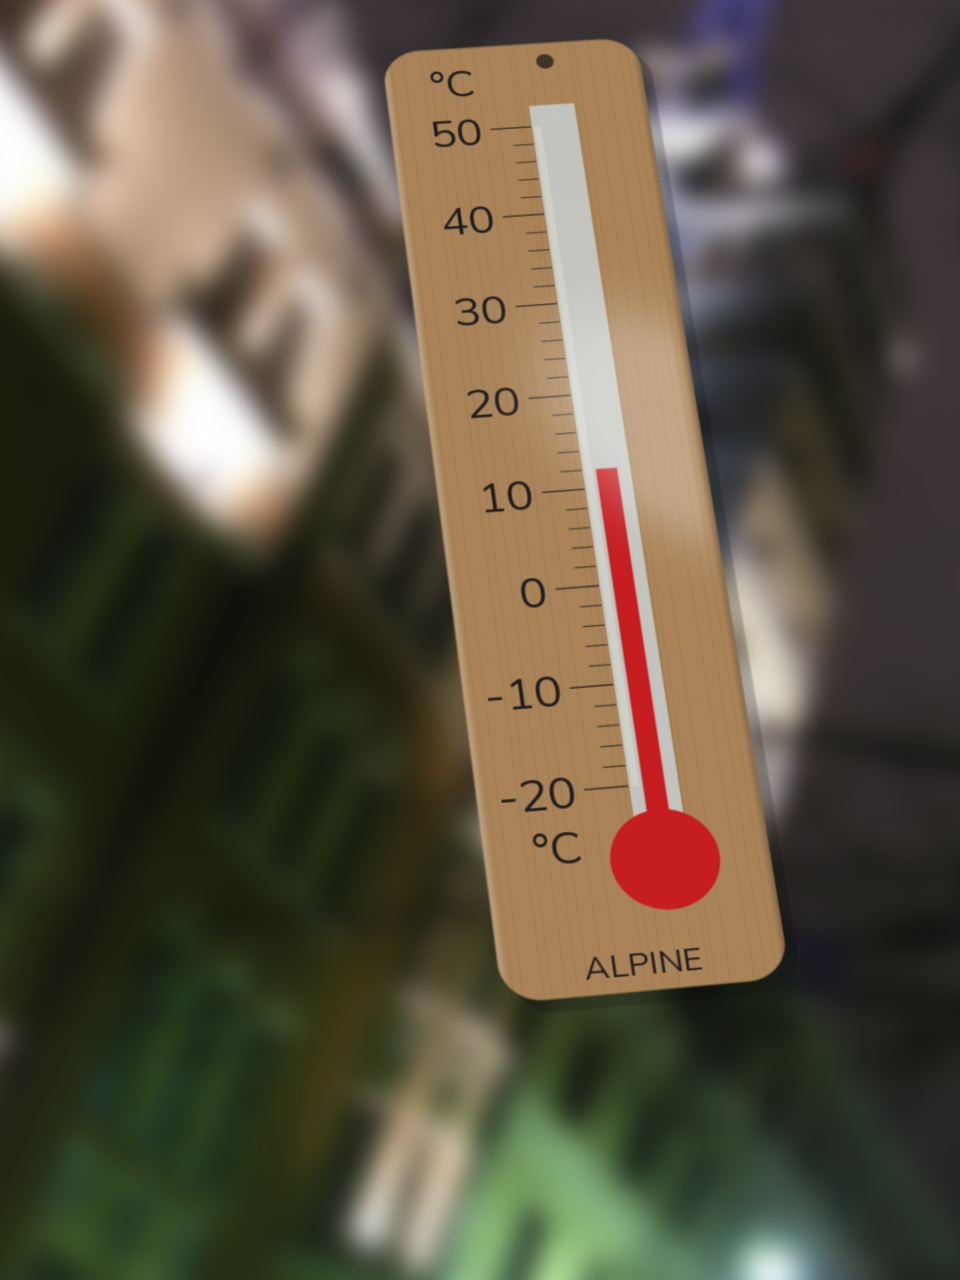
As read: **12** °C
